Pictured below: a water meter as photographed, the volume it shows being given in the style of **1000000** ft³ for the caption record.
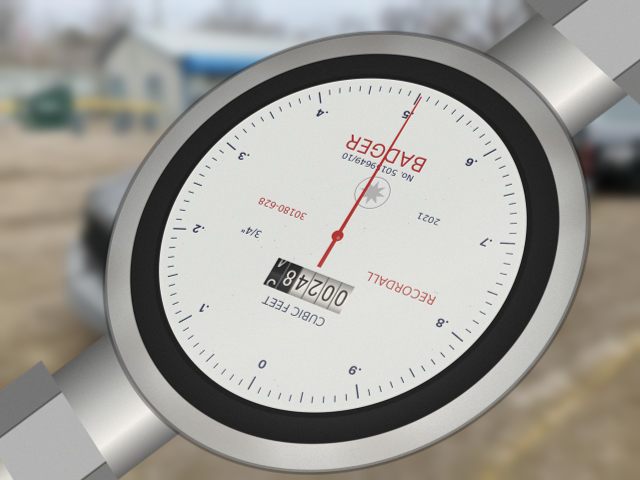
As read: **2483.50** ft³
